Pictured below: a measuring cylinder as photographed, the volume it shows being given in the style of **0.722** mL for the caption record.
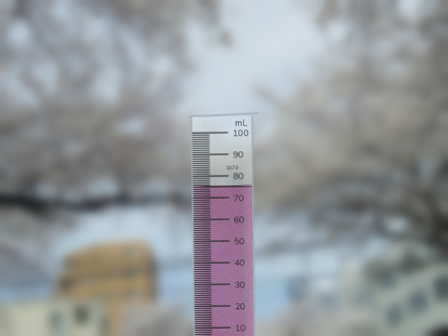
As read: **75** mL
